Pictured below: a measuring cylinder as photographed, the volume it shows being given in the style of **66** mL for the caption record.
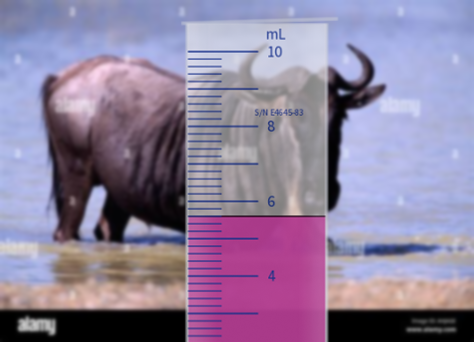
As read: **5.6** mL
